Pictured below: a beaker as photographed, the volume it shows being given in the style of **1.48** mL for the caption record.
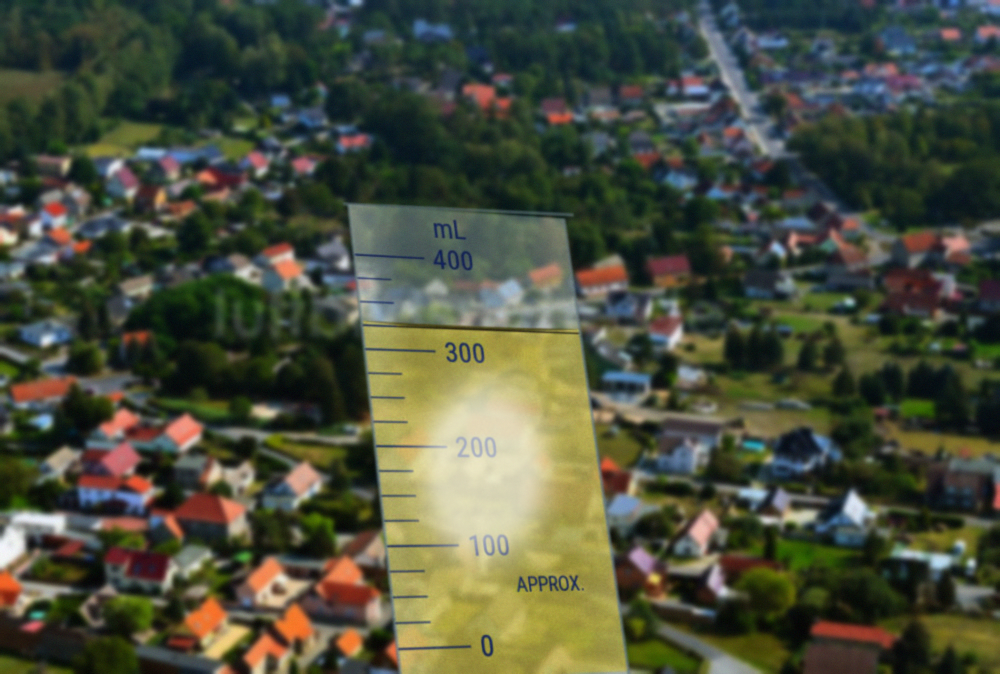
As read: **325** mL
